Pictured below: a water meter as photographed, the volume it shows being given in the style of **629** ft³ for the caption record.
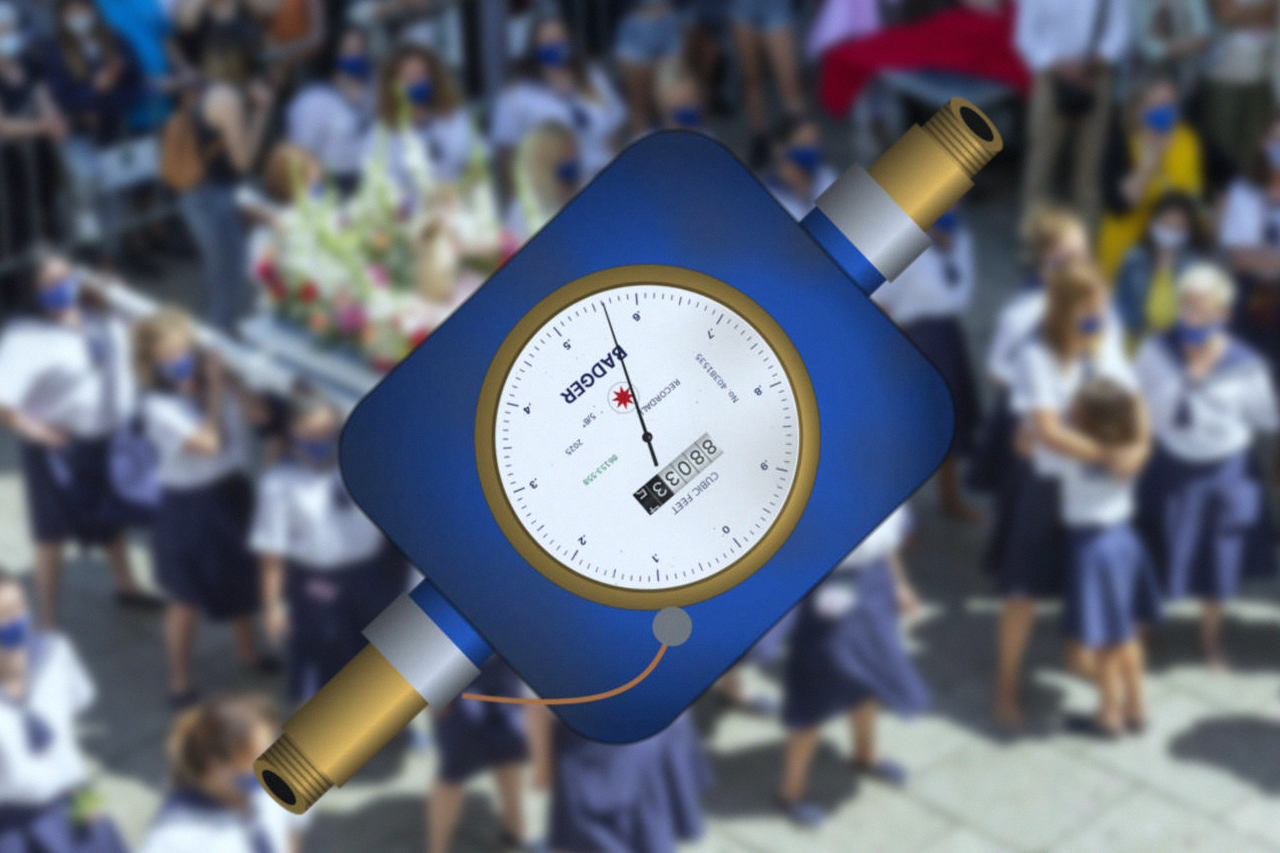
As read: **880334.56** ft³
